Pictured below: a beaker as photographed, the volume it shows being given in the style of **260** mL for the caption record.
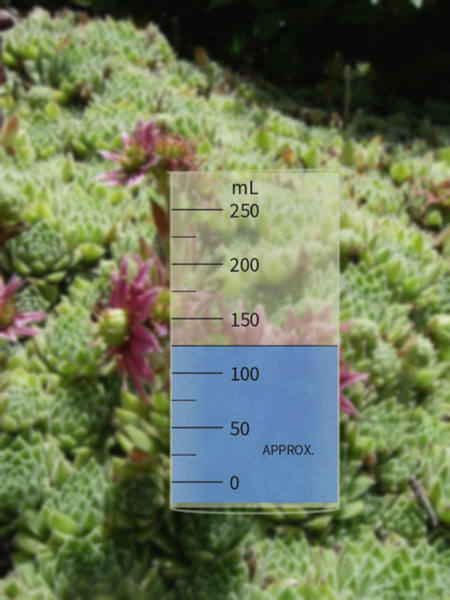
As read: **125** mL
